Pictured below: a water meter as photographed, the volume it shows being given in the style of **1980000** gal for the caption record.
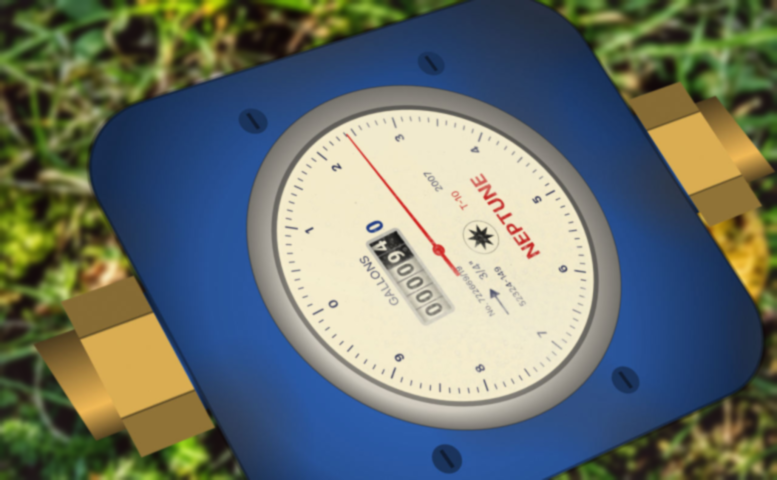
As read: **942.4** gal
